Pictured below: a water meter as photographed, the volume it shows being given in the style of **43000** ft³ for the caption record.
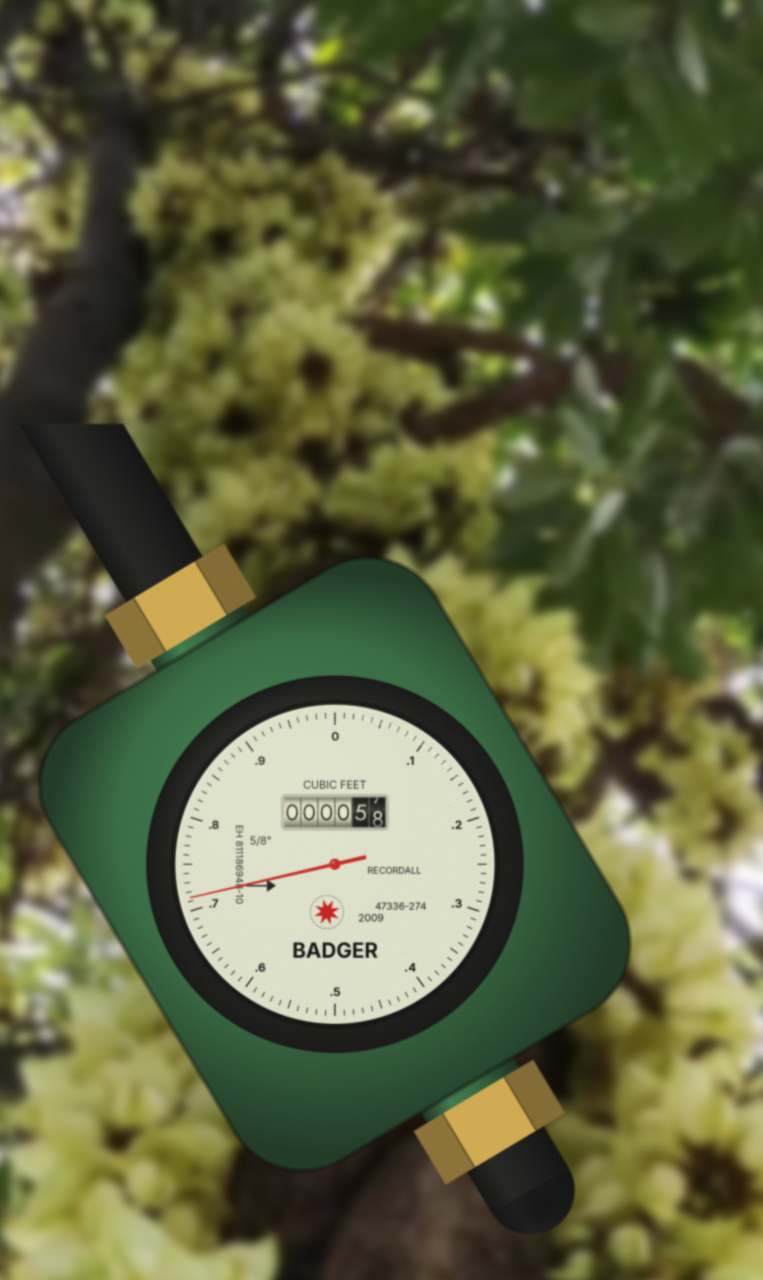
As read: **57.71** ft³
